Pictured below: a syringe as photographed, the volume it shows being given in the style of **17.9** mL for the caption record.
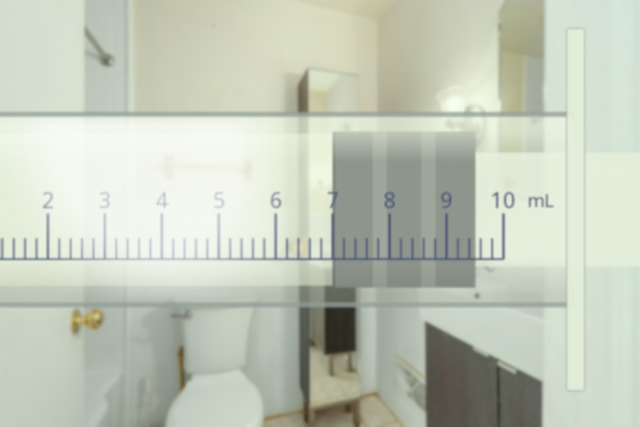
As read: **7** mL
